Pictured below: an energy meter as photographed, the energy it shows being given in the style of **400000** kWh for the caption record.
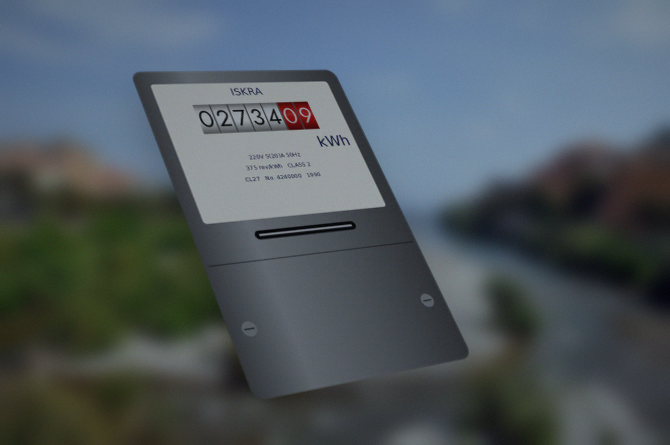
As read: **2734.09** kWh
